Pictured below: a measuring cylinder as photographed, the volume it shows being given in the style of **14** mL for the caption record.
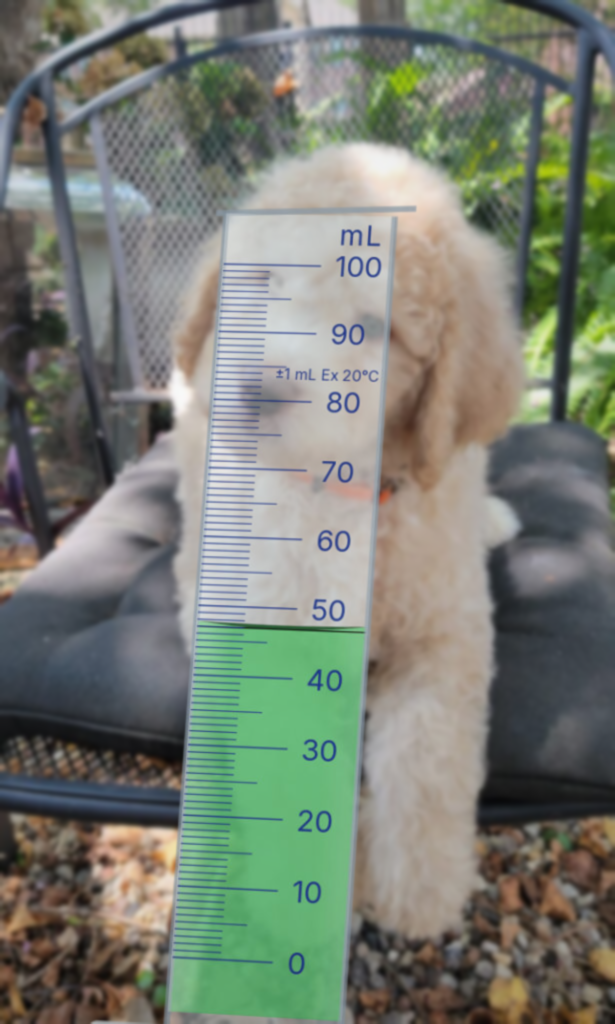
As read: **47** mL
